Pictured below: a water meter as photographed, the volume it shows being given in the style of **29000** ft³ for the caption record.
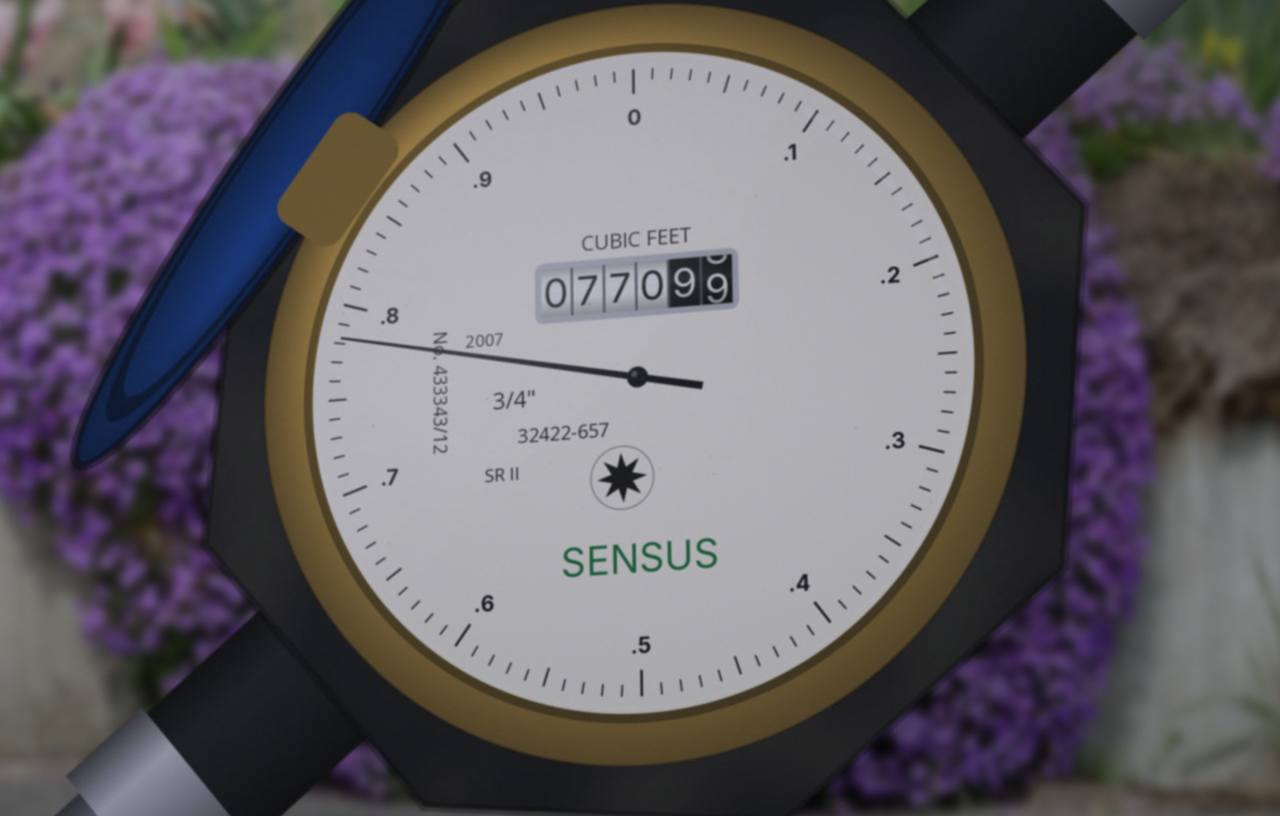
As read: **77098.78** ft³
